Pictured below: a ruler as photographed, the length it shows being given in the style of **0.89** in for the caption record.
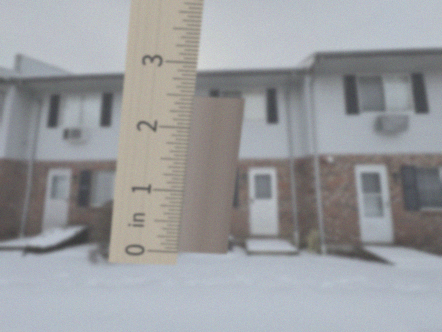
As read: **2.5** in
